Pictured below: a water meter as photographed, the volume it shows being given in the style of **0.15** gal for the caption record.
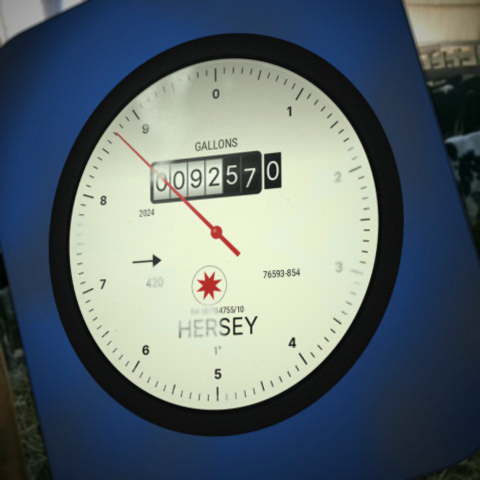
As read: **92568.7** gal
